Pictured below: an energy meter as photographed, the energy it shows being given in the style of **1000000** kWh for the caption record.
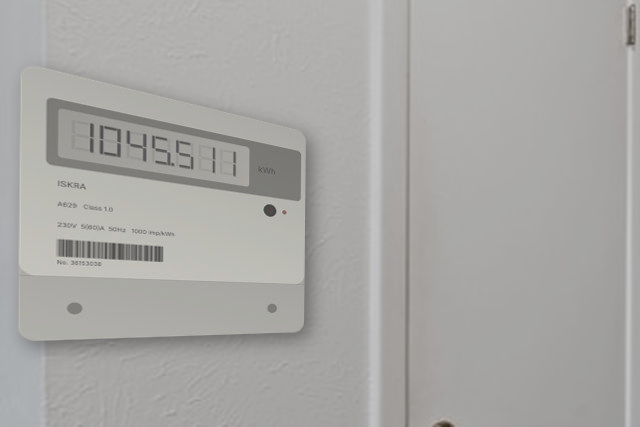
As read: **1045.511** kWh
